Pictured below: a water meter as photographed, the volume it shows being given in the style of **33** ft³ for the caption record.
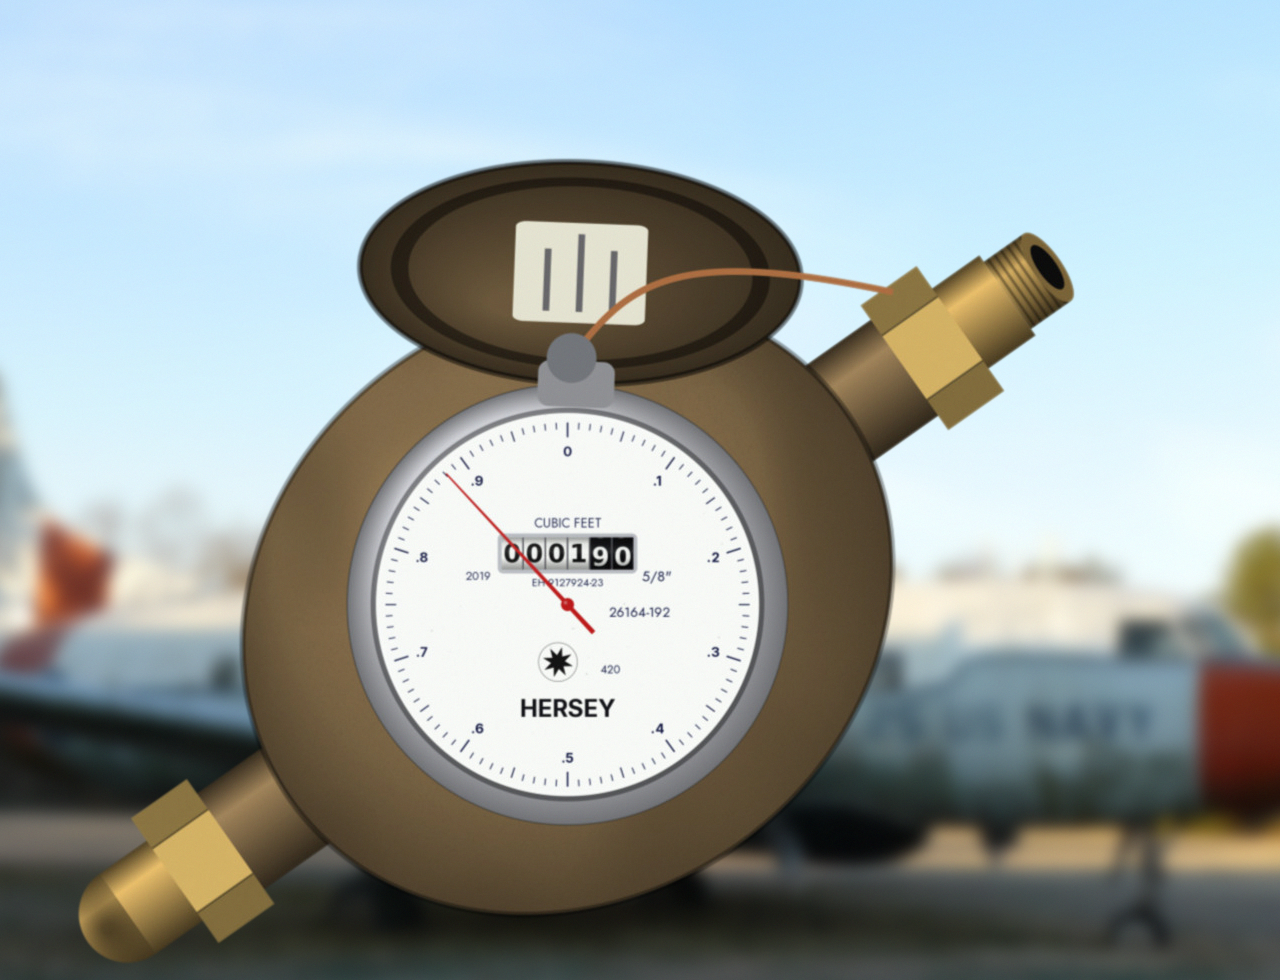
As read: **189.88** ft³
